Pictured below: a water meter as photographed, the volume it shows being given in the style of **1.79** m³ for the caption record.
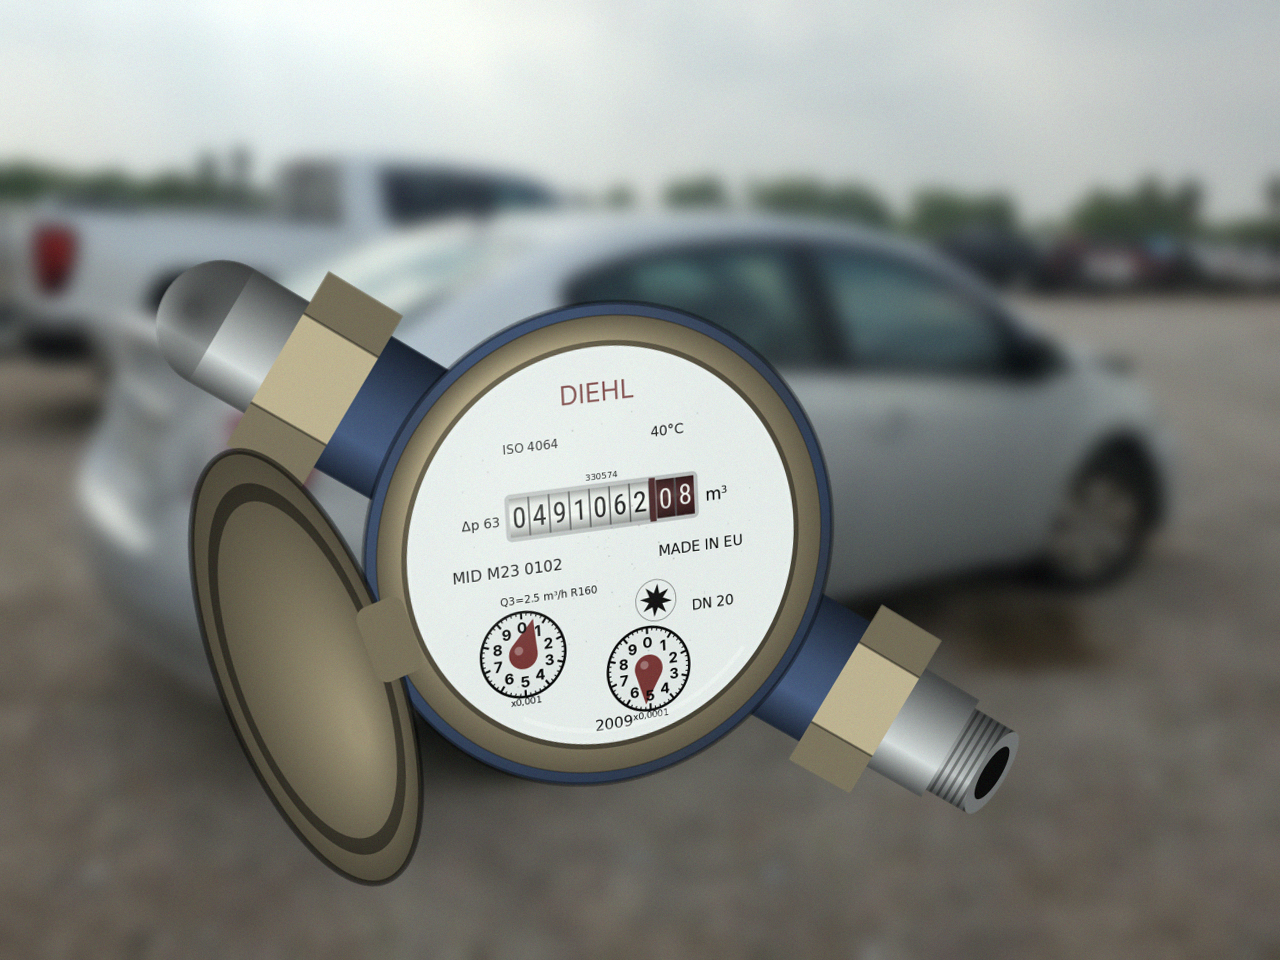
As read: **491062.0805** m³
